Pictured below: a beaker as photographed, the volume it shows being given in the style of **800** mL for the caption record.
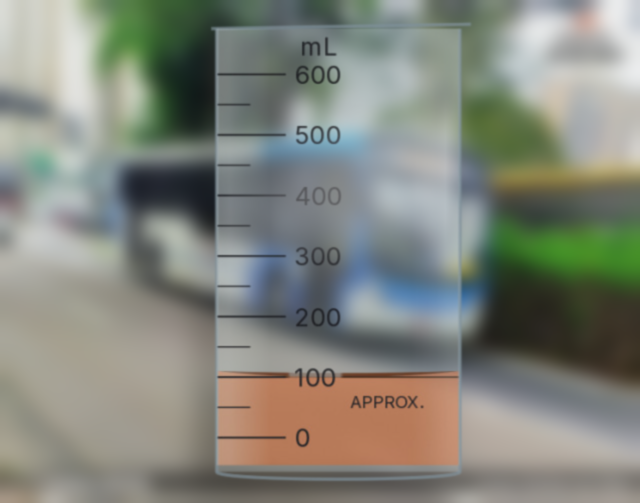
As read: **100** mL
